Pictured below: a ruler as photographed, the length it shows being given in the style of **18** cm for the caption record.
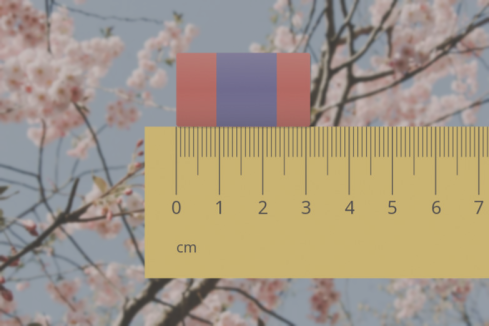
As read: **3.1** cm
